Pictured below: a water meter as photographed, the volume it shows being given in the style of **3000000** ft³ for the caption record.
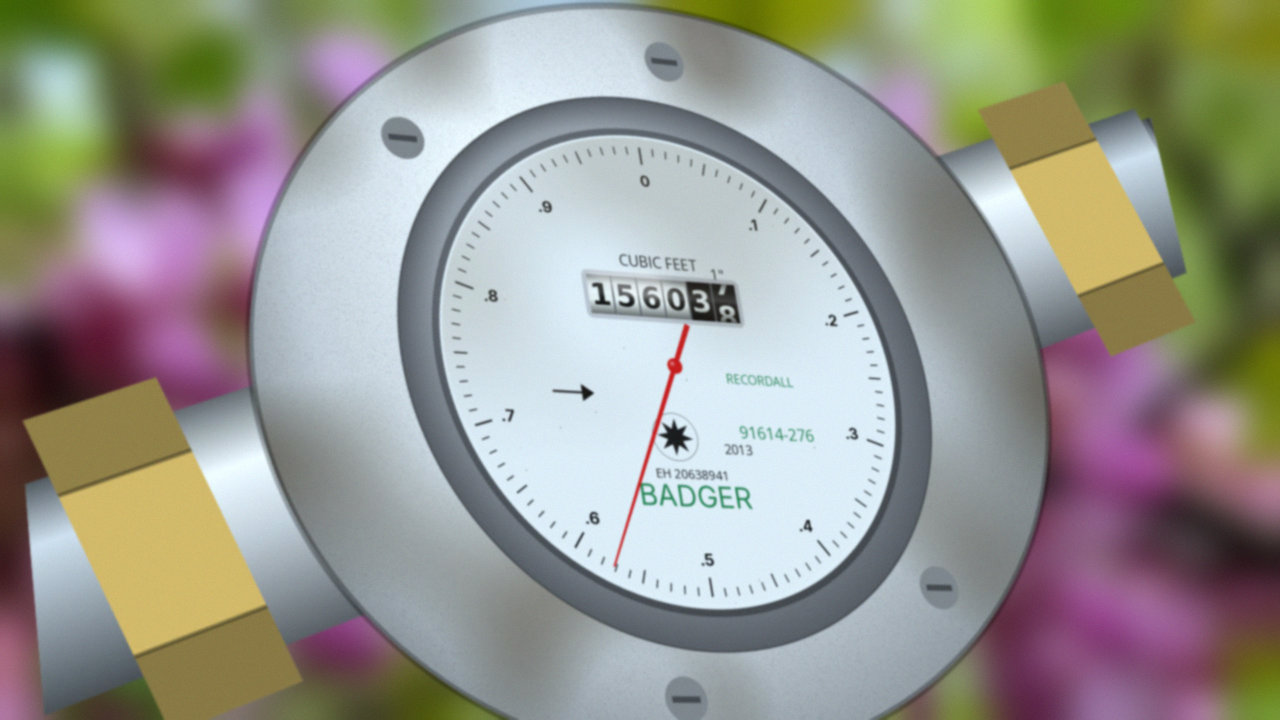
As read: **156037.57** ft³
